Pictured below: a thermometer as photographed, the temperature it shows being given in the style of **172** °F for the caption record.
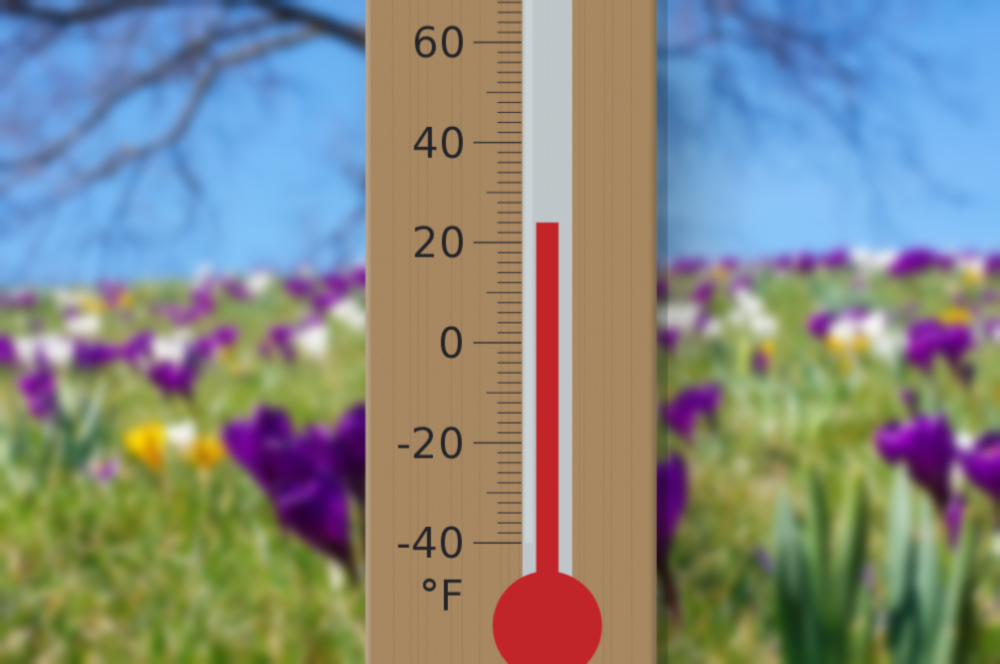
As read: **24** °F
